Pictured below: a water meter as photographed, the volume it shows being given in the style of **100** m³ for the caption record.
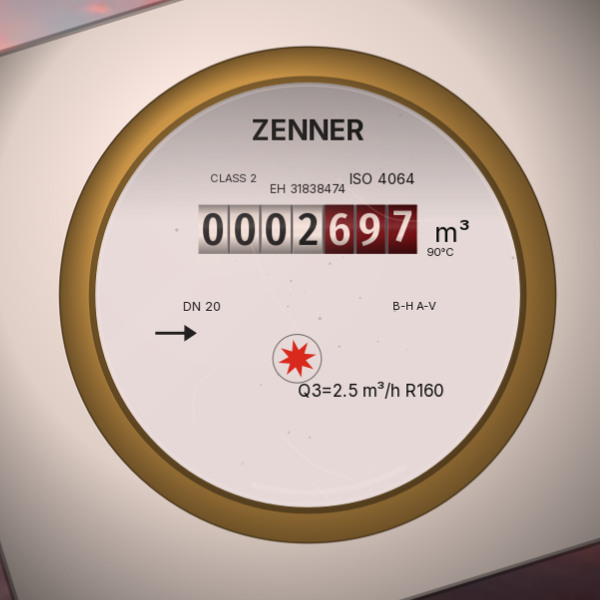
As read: **2.697** m³
